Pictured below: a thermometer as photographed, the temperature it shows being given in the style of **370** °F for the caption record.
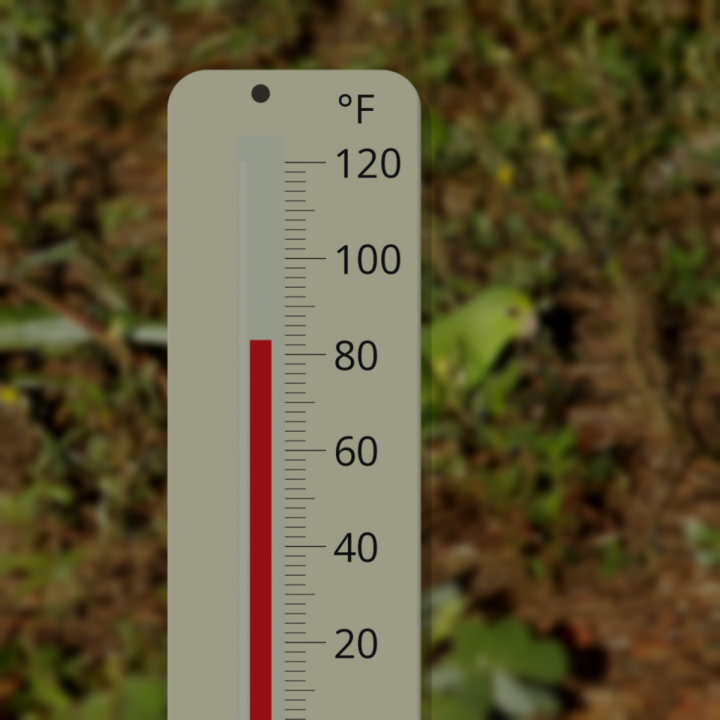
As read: **83** °F
